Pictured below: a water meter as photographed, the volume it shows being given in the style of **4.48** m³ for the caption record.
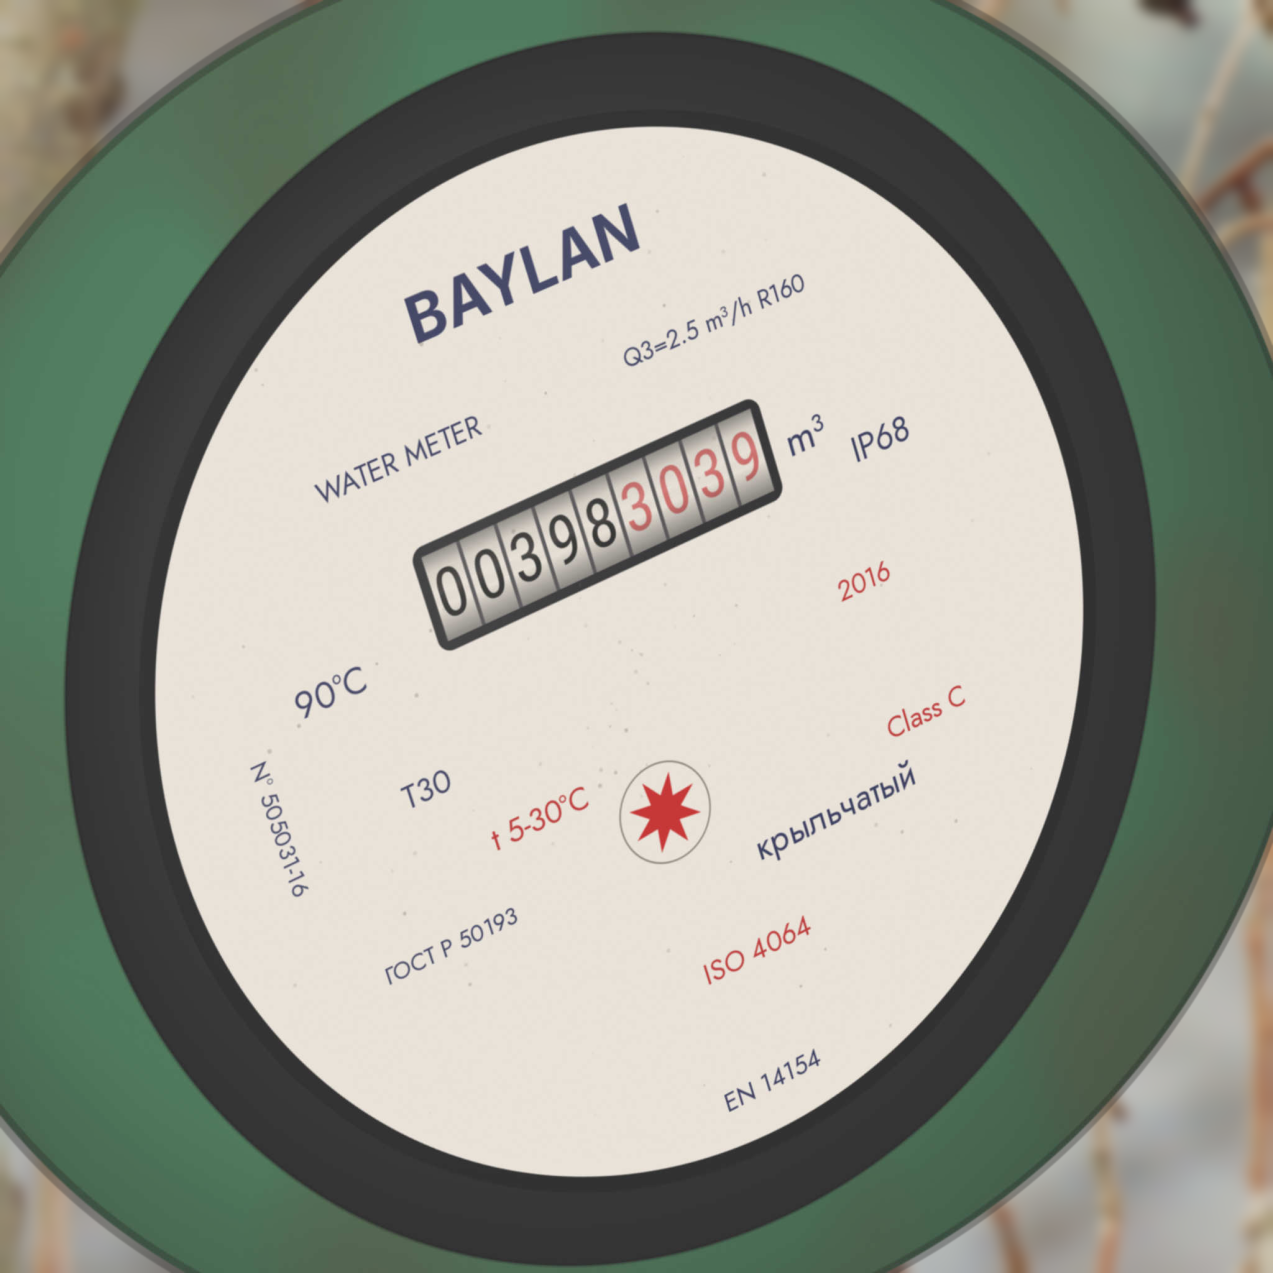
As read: **398.3039** m³
